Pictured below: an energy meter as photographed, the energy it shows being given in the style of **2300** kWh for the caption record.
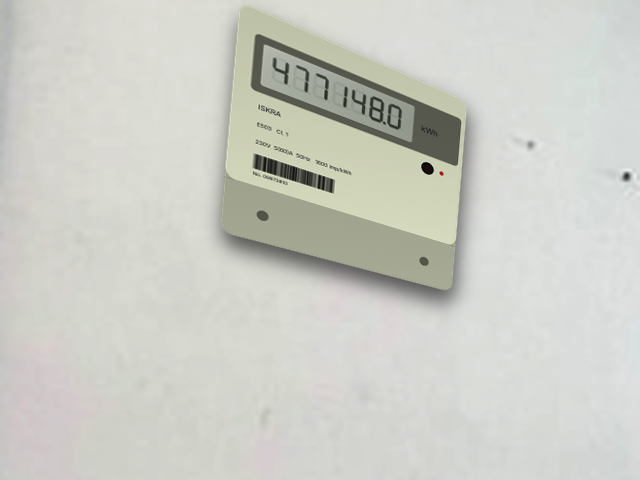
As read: **477148.0** kWh
